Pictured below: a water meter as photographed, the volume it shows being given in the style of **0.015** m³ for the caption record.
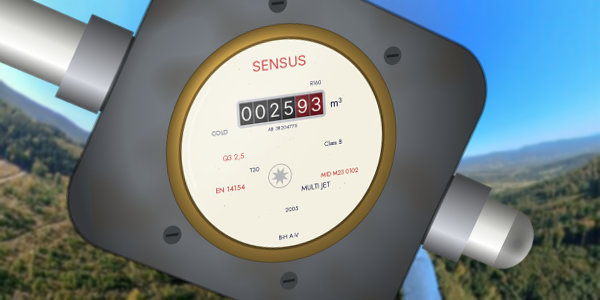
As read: **25.93** m³
